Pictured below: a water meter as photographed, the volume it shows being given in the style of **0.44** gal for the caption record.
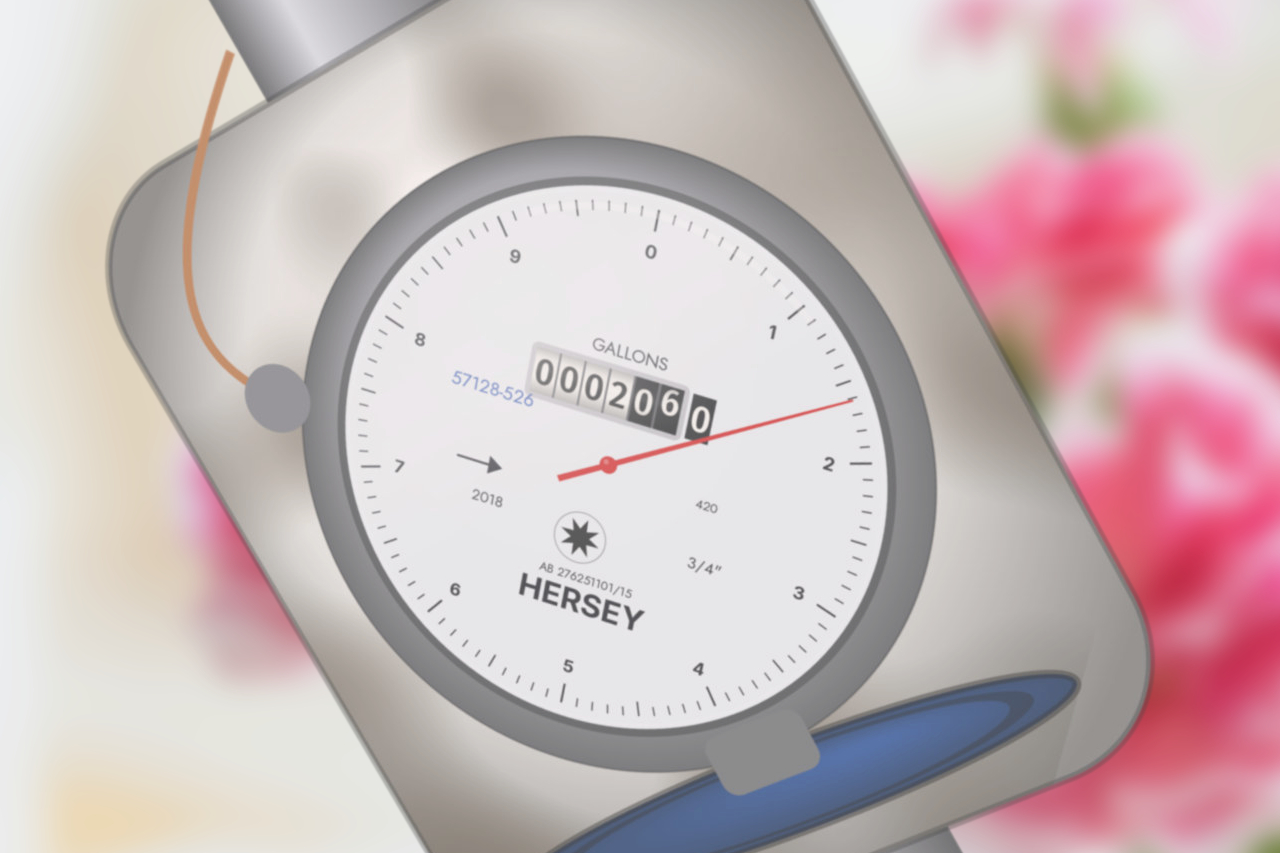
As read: **2061.6** gal
